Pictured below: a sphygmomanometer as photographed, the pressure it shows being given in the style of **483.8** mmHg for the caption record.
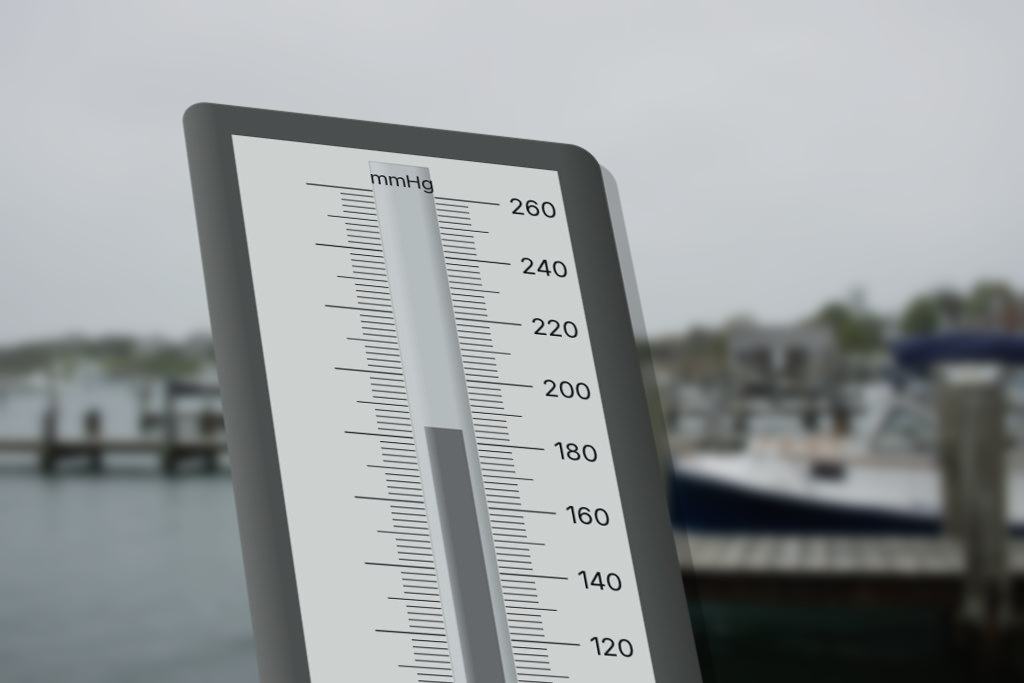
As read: **184** mmHg
